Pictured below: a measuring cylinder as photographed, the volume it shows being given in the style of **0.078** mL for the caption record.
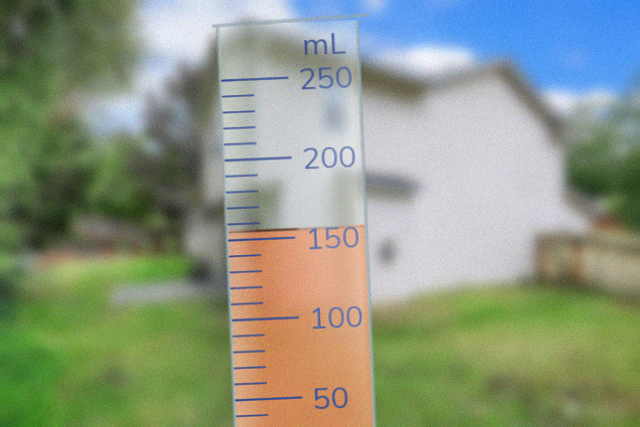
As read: **155** mL
